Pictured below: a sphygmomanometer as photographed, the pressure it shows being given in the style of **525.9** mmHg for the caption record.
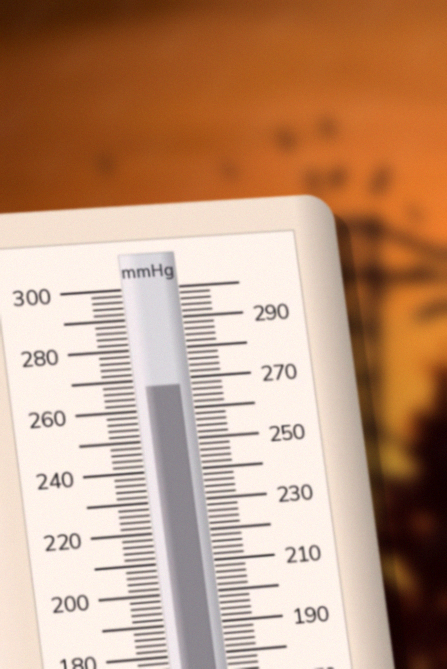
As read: **268** mmHg
